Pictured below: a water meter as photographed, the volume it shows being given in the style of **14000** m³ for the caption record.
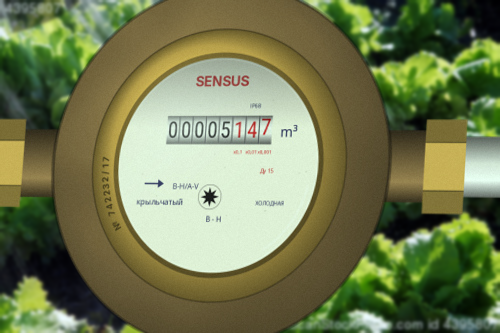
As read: **5.147** m³
